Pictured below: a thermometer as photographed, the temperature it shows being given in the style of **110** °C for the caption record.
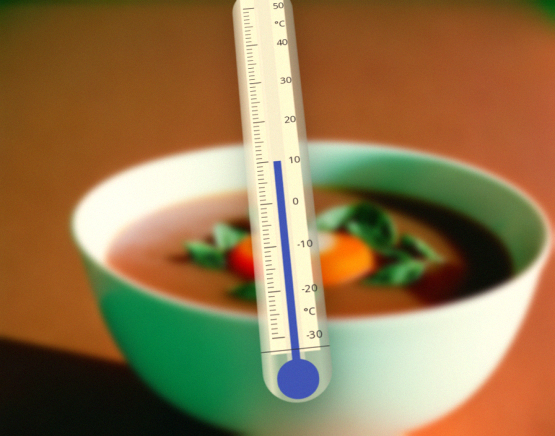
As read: **10** °C
